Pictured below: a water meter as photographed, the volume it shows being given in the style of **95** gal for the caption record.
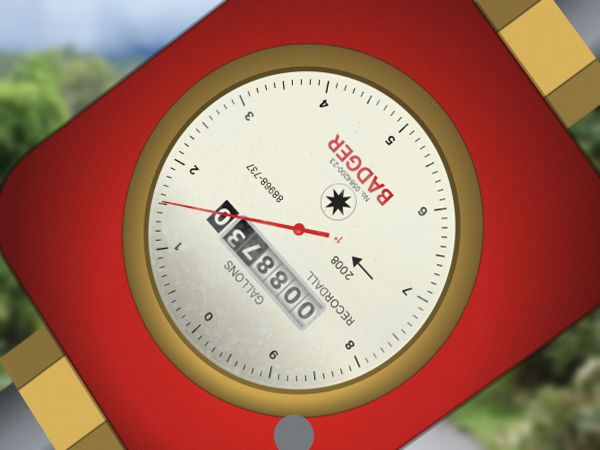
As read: **88731.5** gal
